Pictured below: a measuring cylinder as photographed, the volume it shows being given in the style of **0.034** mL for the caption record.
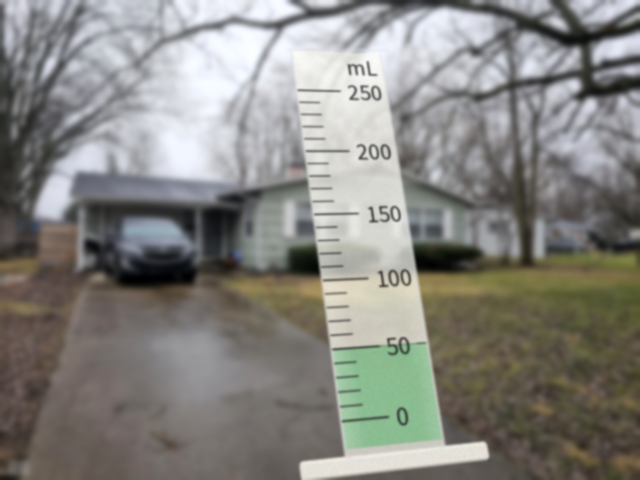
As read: **50** mL
